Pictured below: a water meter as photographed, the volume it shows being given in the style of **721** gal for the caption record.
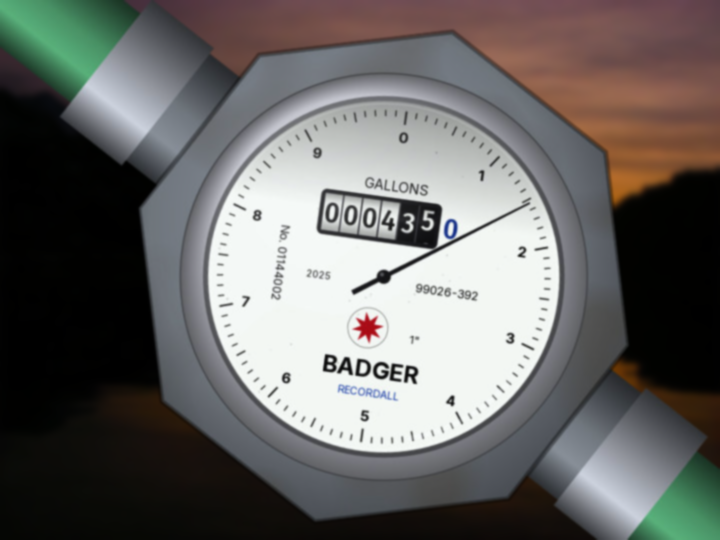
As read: **4351.5** gal
